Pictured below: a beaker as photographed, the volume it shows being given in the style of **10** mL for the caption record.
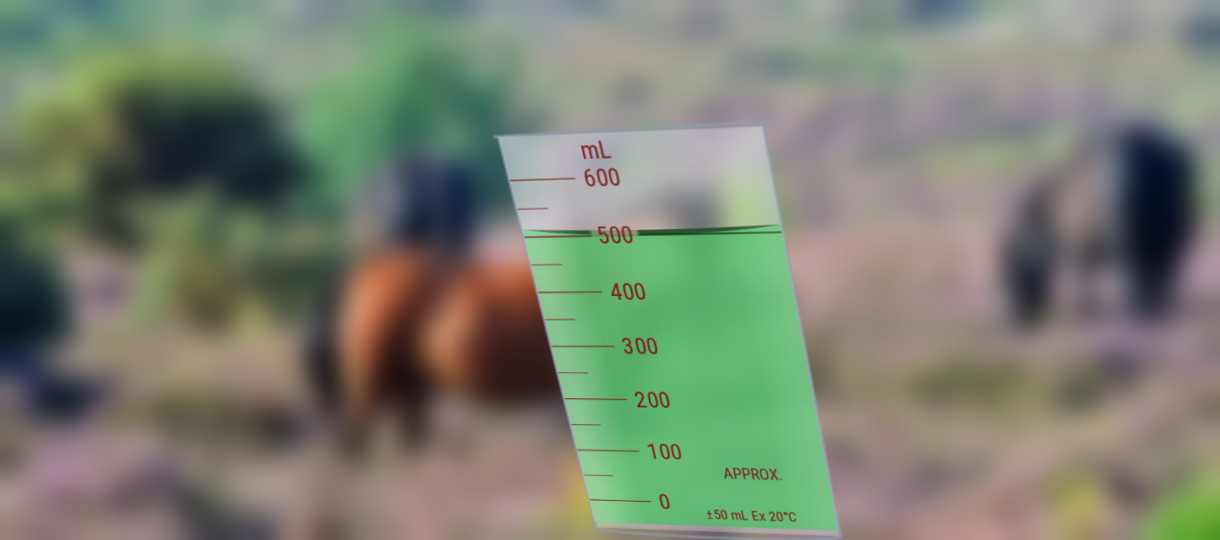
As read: **500** mL
